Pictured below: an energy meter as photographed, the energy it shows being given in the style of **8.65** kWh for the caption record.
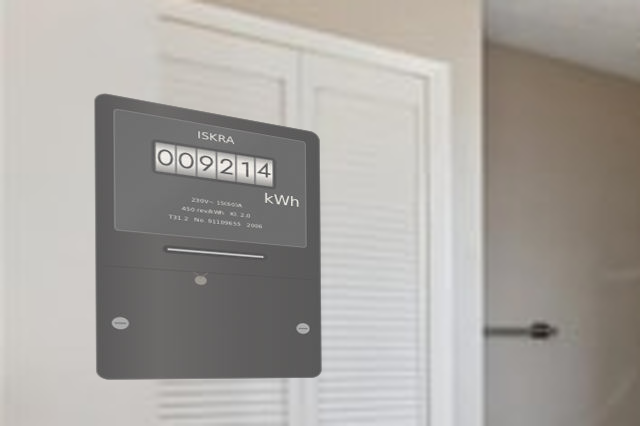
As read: **9214** kWh
